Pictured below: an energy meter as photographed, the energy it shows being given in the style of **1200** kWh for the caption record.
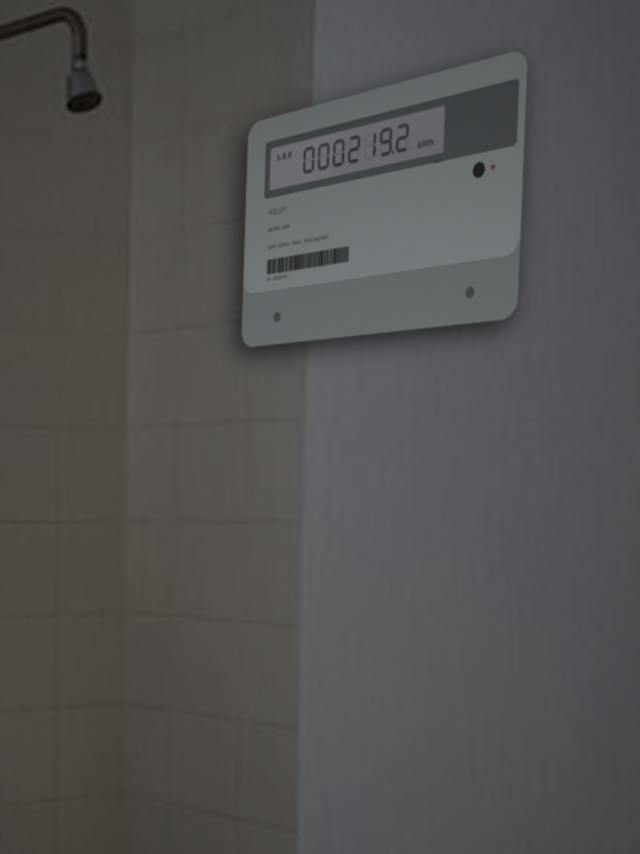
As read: **219.2** kWh
